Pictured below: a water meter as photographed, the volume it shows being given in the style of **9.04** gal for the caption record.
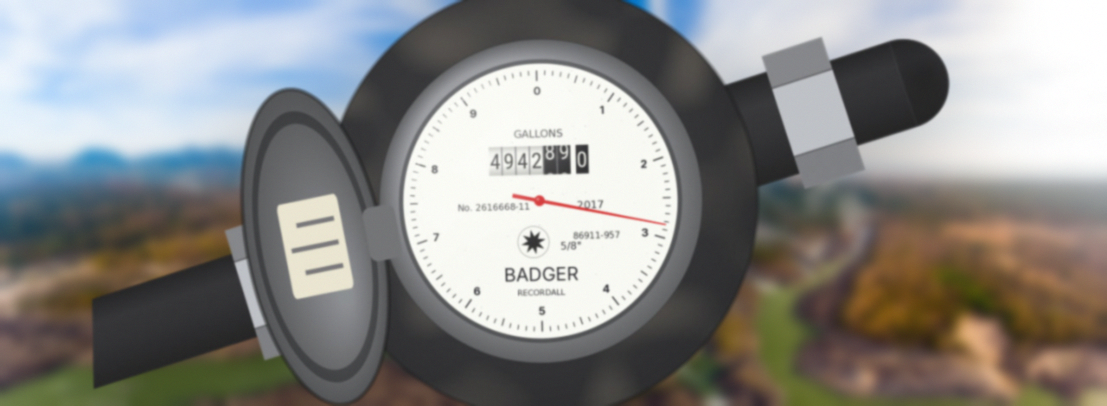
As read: **4942892.8** gal
